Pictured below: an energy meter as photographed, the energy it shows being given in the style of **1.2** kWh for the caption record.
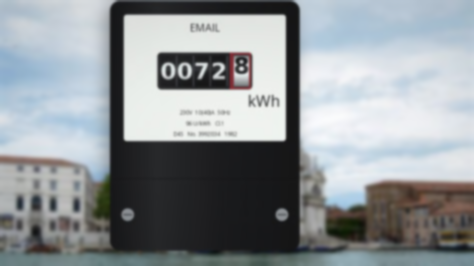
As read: **72.8** kWh
